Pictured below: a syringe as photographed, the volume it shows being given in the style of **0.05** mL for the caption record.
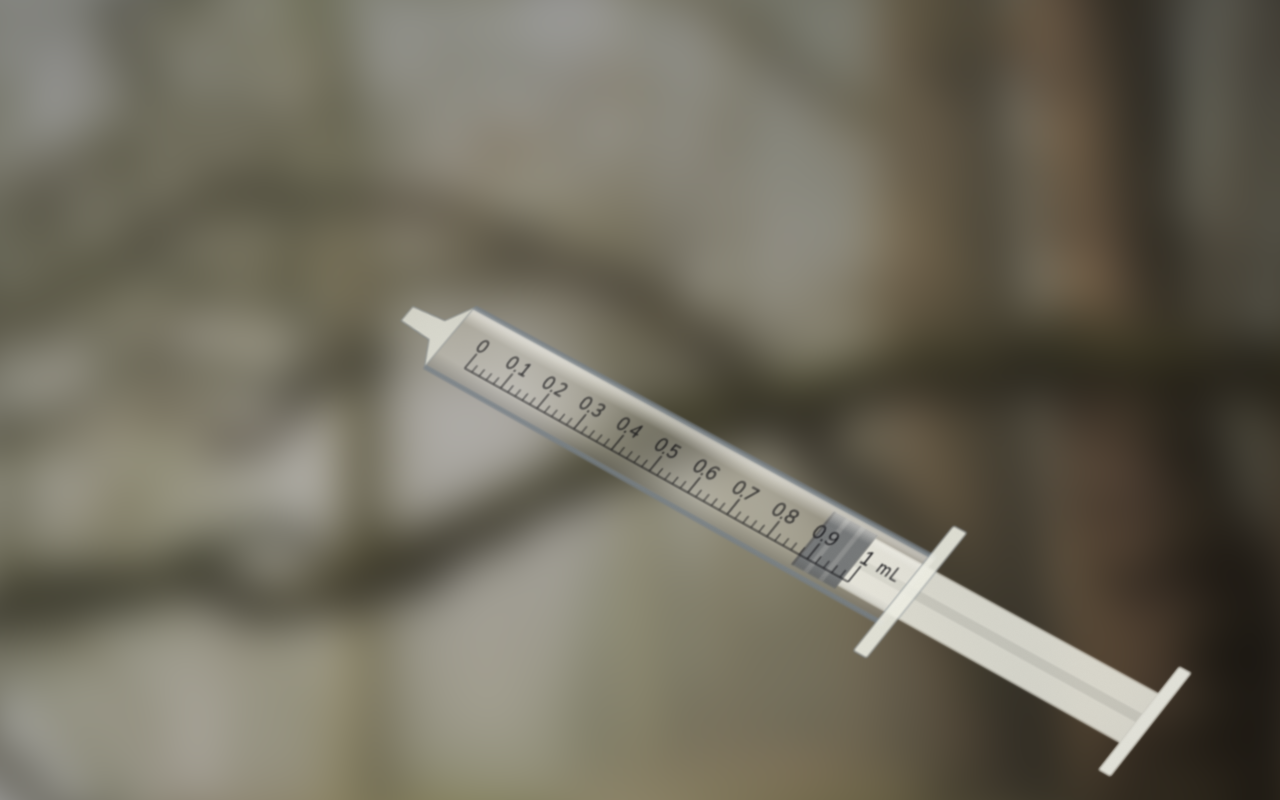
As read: **0.88** mL
